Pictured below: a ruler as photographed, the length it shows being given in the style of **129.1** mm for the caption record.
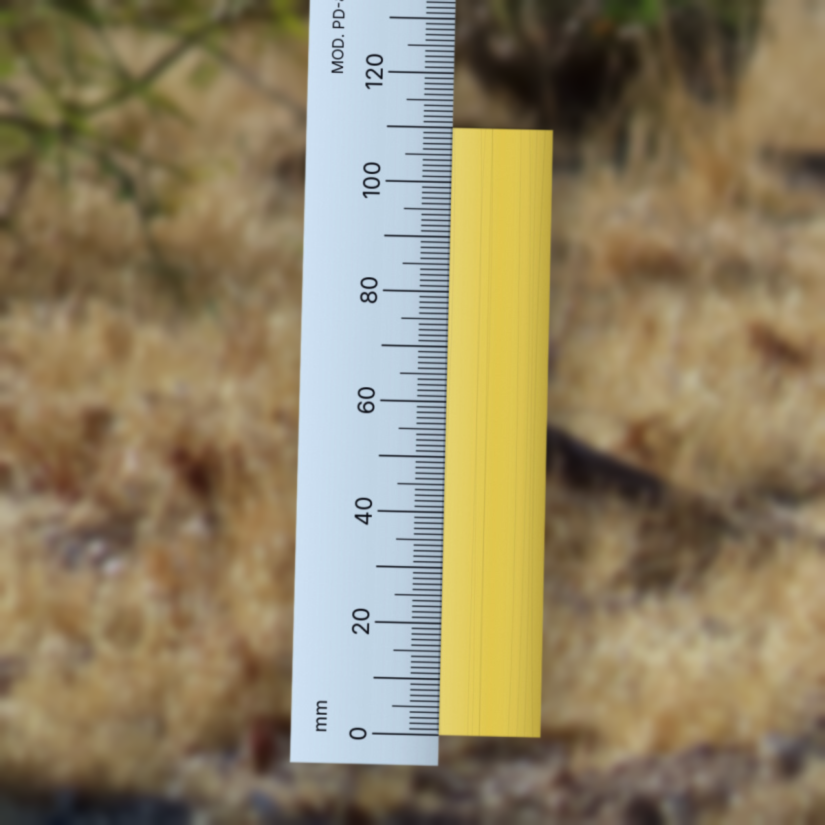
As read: **110** mm
